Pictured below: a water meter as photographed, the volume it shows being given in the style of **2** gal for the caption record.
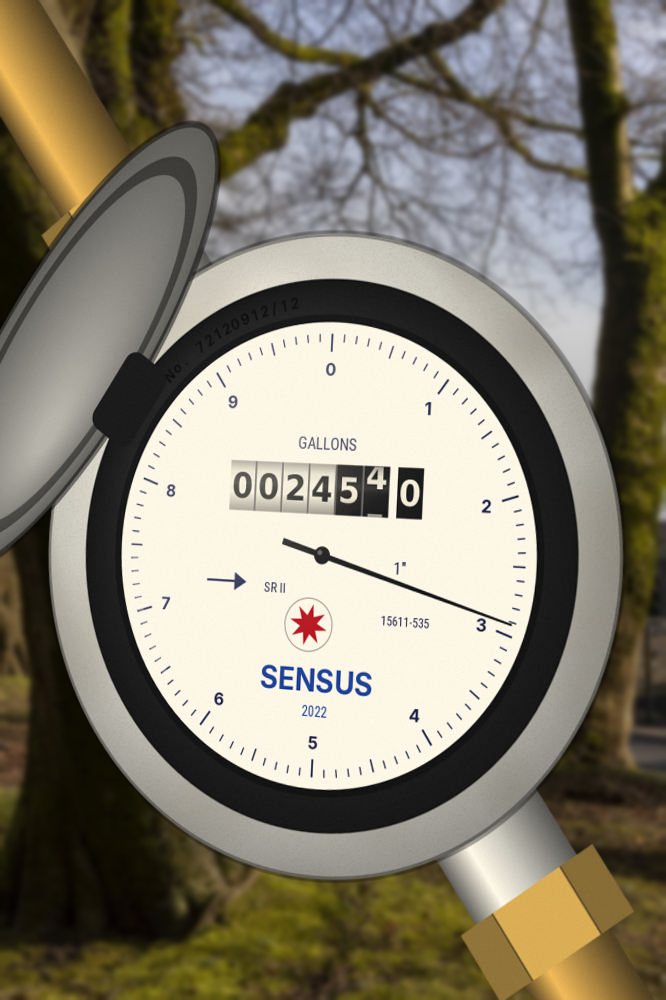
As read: **24542.9** gal
